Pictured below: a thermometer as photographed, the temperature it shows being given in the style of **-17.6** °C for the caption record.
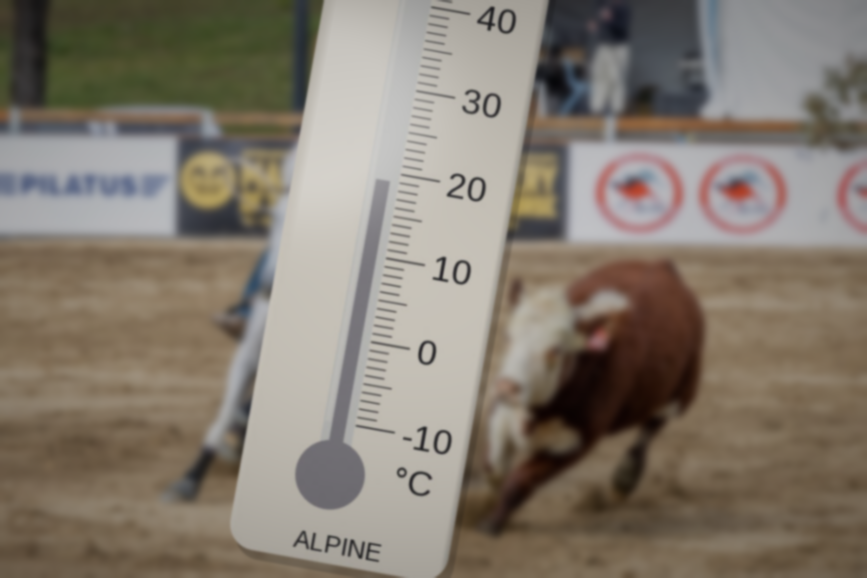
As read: **19** °C
